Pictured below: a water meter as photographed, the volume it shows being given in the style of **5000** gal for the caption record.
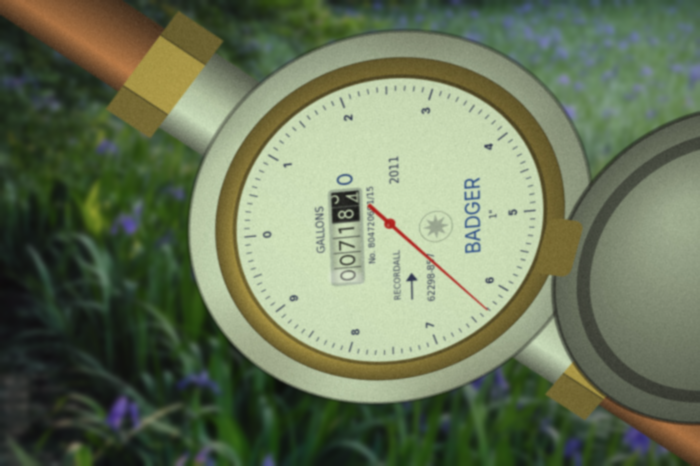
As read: **71836.3** gal
